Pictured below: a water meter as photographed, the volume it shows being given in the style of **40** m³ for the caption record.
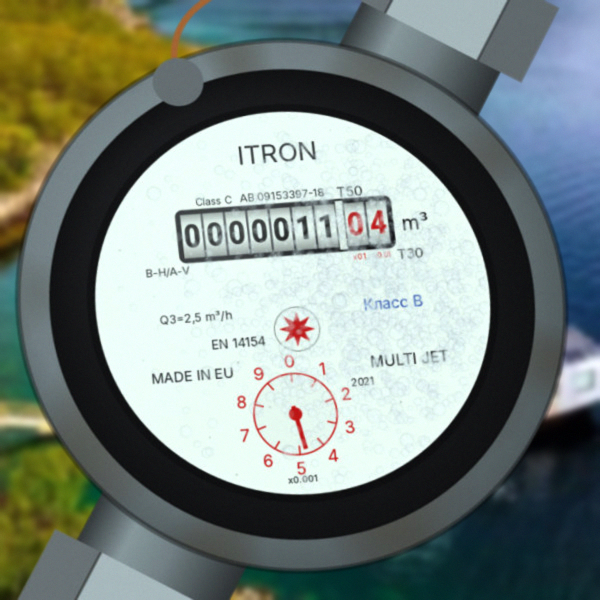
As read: **11.044** m³
